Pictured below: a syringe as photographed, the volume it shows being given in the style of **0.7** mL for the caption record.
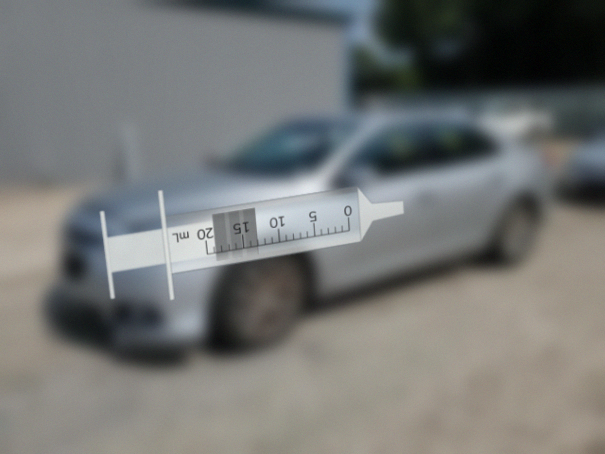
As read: **13** mL
